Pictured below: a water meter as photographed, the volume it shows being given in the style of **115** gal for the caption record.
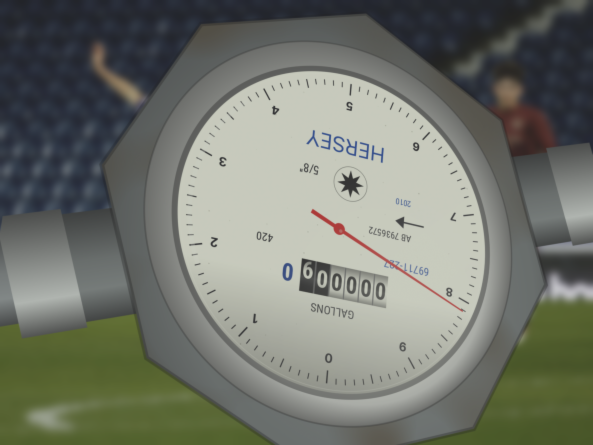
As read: **88.1** gal
